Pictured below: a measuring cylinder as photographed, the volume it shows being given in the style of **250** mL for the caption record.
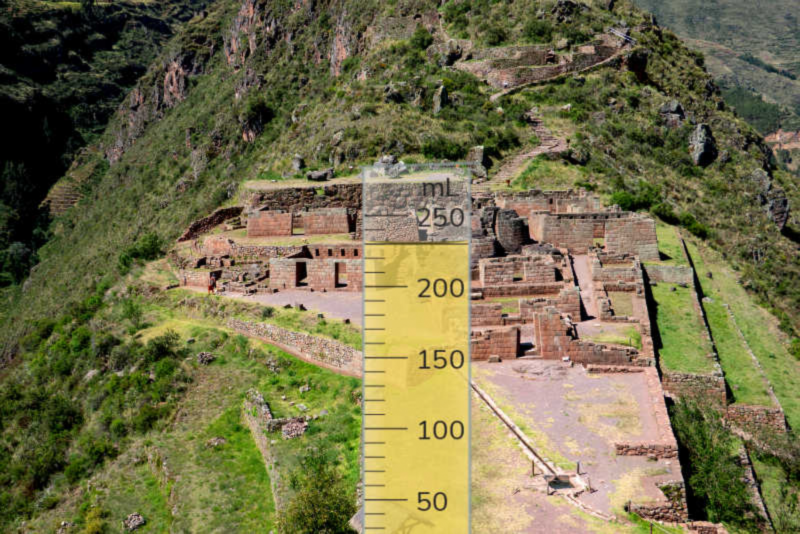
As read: **230** mL
